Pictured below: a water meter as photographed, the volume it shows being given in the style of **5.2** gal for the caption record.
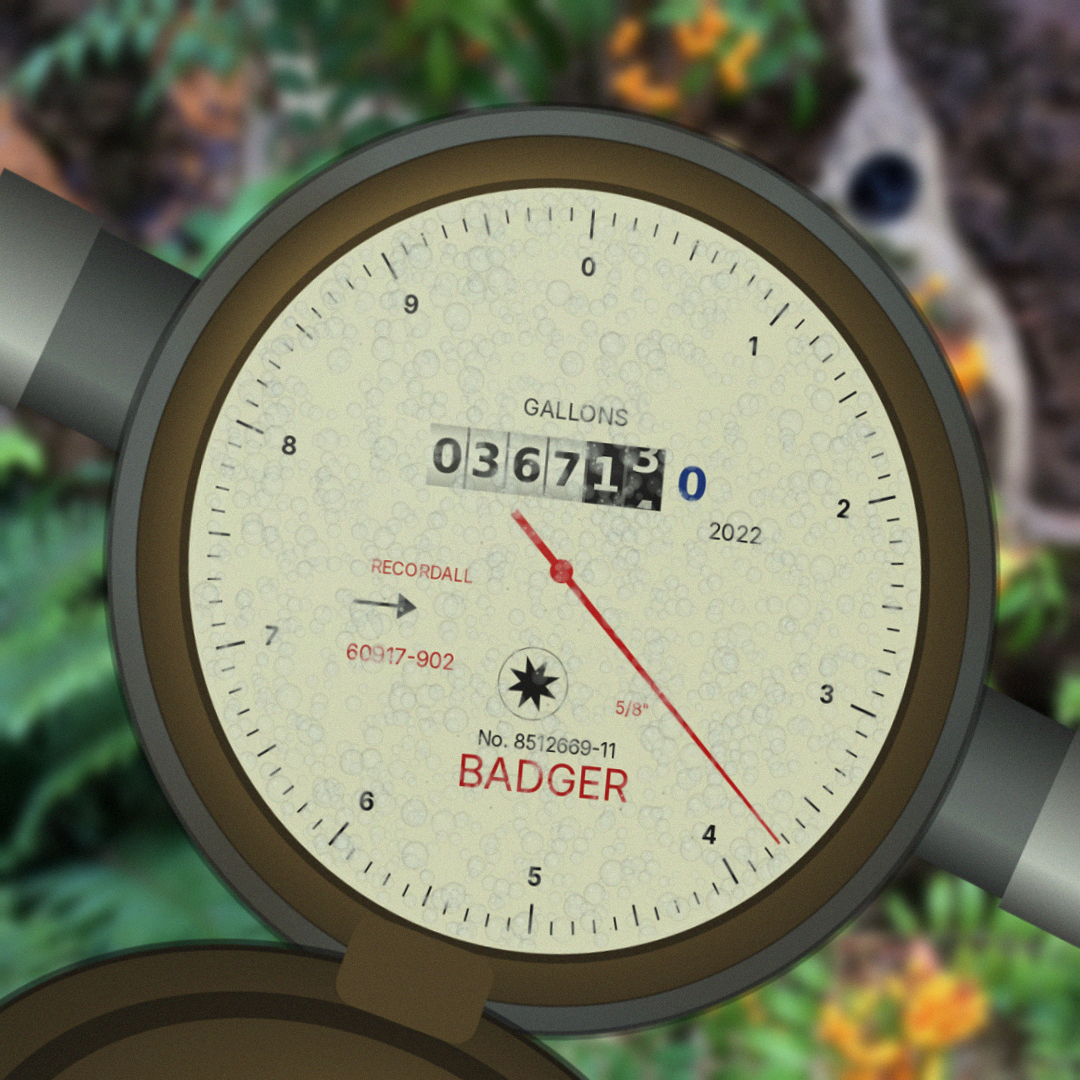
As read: **367133.7** gal
